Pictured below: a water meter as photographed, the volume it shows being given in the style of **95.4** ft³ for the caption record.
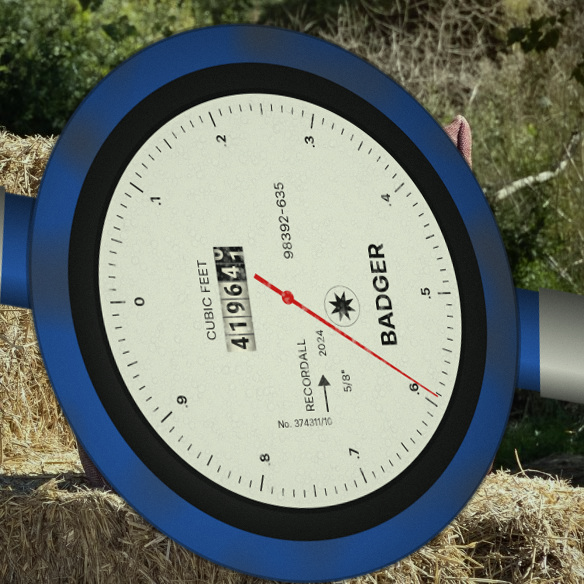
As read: **419640.59** ft³
